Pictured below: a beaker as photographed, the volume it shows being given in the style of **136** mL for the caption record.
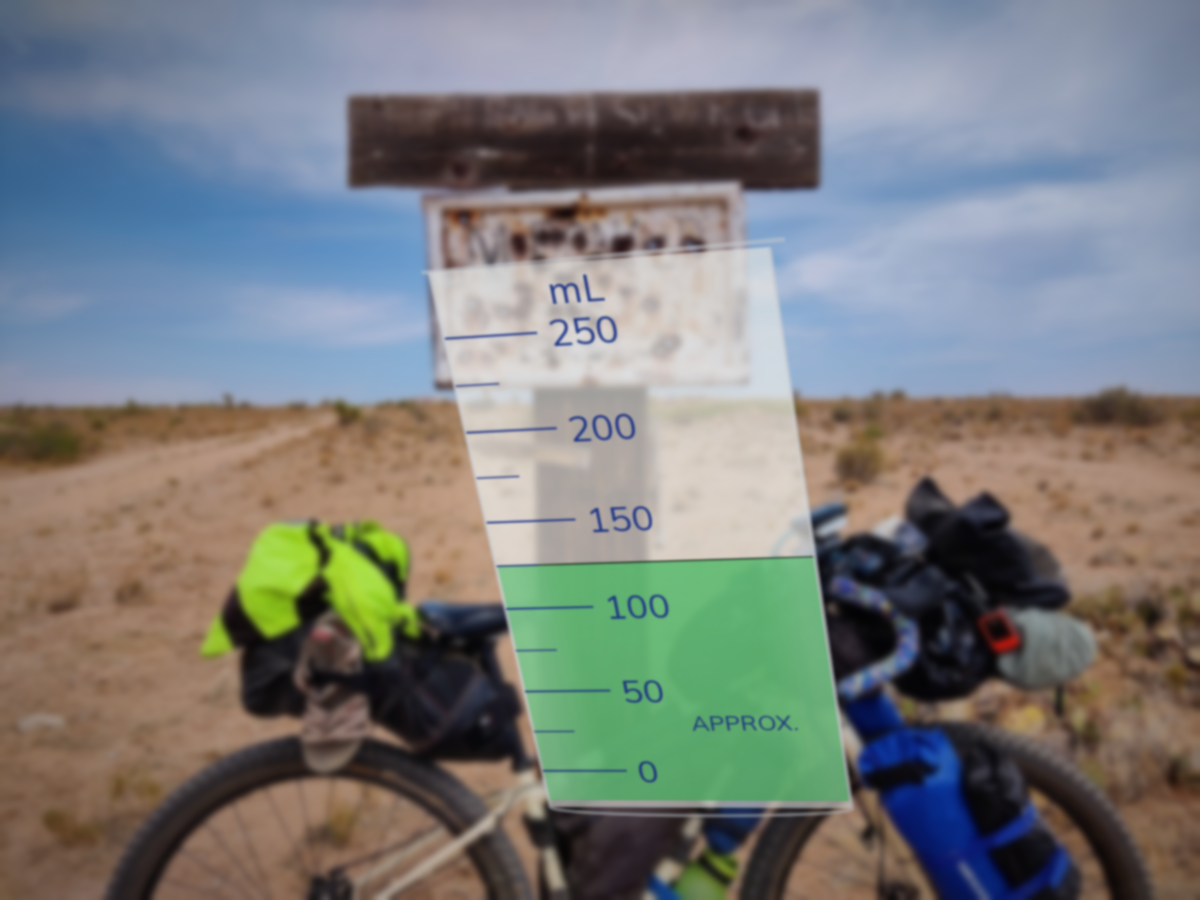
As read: **125** mL
